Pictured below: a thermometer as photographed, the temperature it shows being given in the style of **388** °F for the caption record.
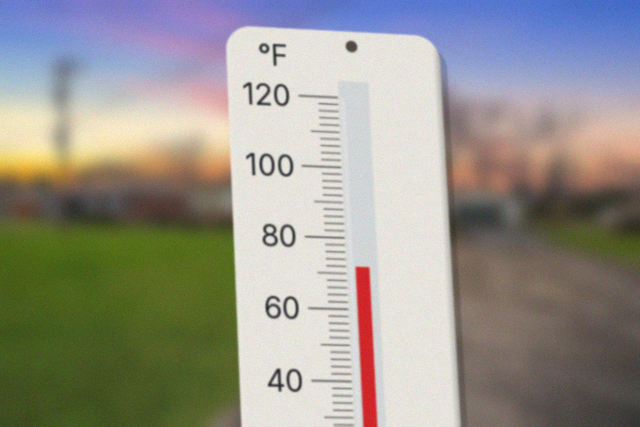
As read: **72** °F
